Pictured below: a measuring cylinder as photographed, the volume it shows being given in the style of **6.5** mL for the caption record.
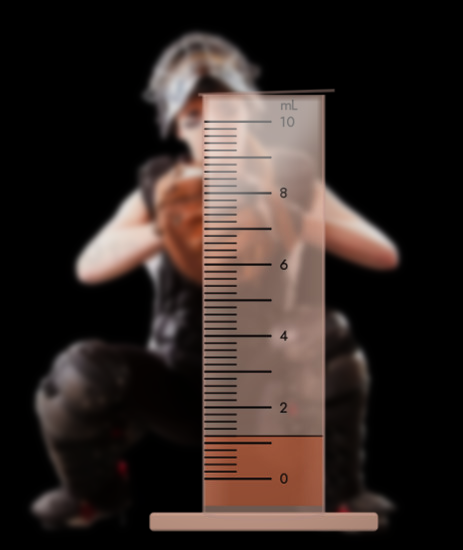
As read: **1.2** mL
